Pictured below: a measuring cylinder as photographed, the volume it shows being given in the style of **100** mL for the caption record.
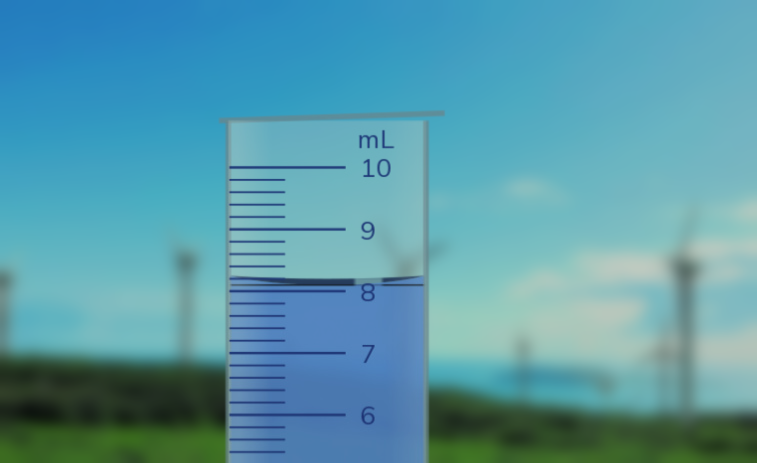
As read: **8.1** mL
